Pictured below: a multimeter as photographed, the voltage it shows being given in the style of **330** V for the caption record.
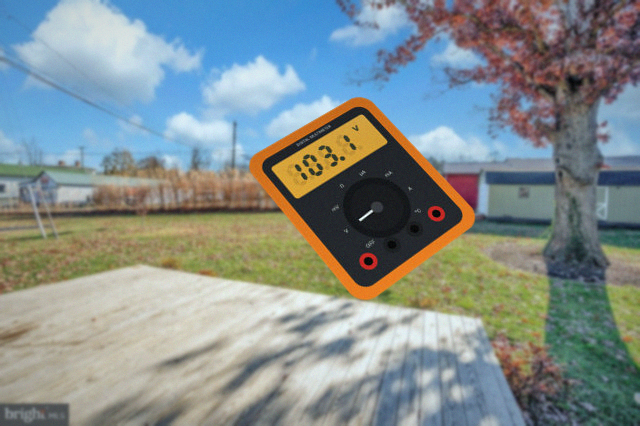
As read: **103.1** V
